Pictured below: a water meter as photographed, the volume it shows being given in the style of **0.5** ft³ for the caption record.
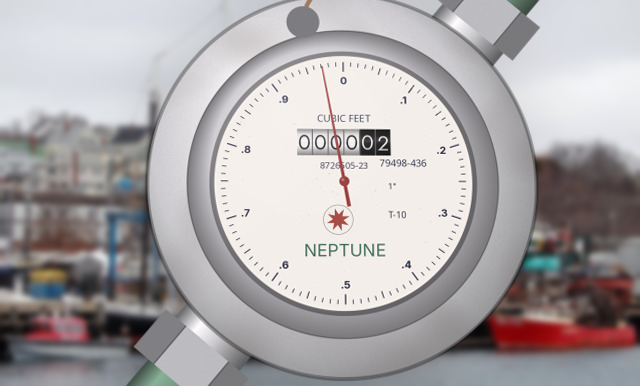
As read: **1.97** ft³
